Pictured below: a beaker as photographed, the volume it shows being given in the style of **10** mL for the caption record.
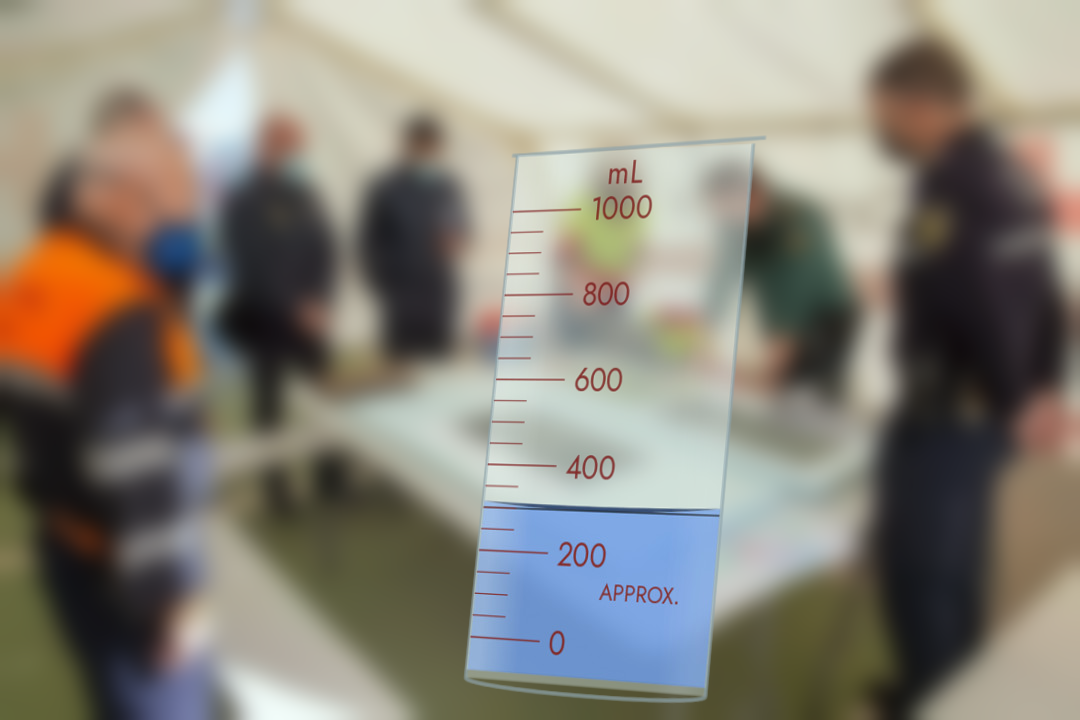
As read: **300** mL
